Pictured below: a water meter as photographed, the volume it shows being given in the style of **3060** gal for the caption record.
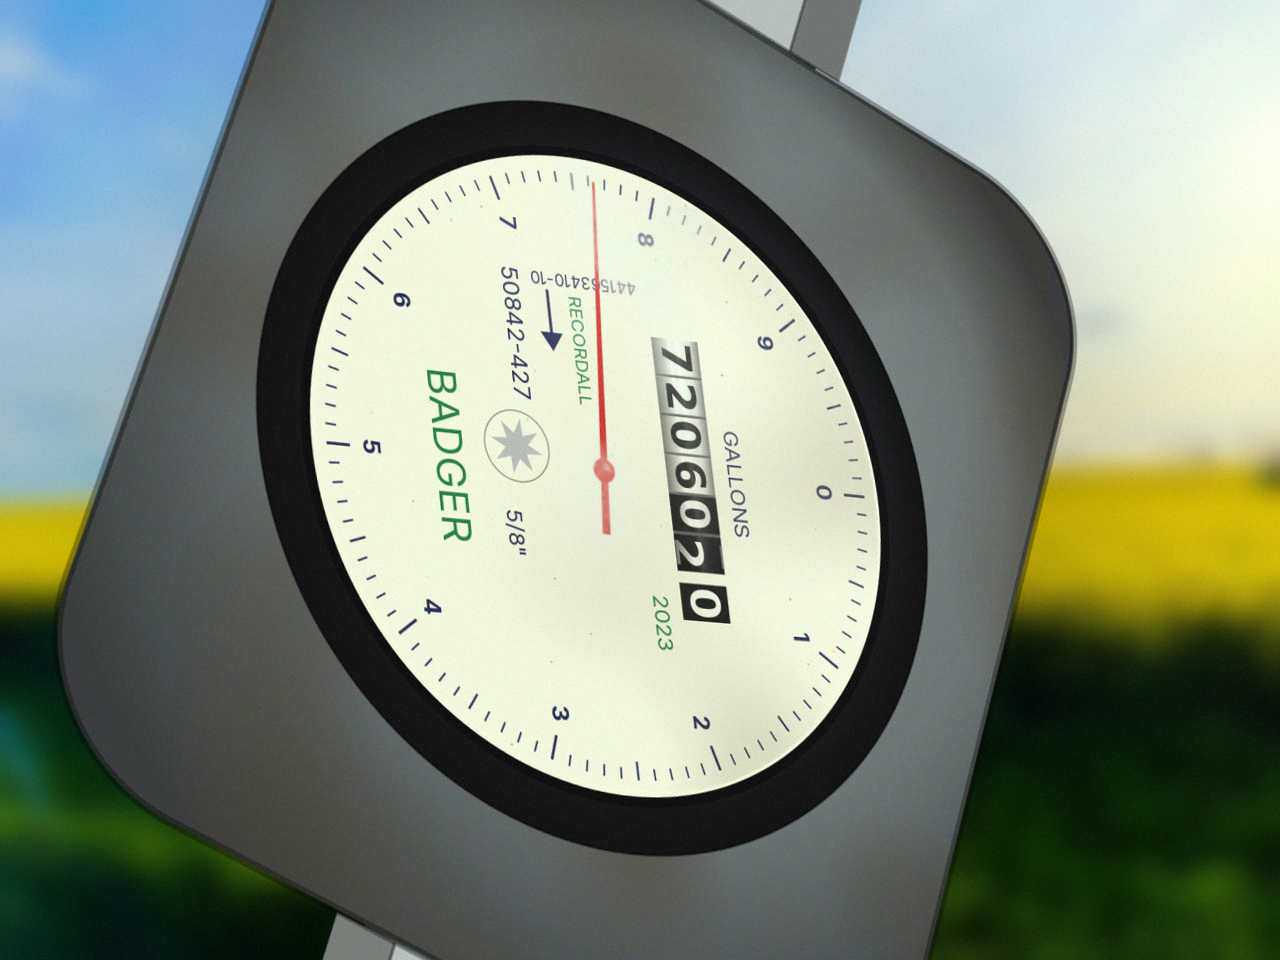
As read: **7206017.6** gal
